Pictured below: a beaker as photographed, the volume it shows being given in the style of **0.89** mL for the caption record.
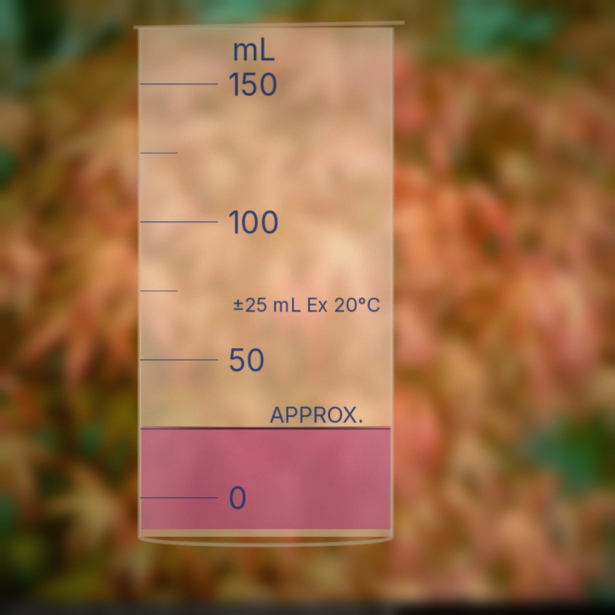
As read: **25** mL
